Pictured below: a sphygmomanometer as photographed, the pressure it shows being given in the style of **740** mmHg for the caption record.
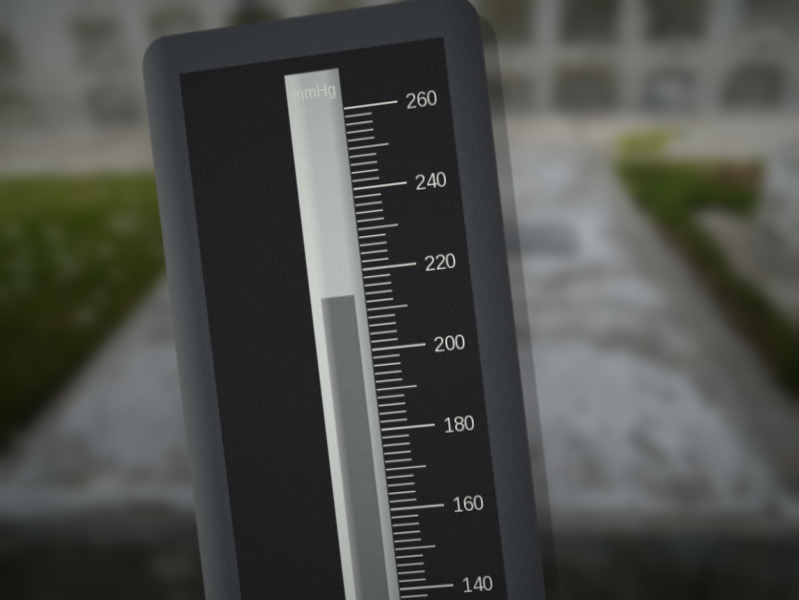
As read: **214** mmHg
